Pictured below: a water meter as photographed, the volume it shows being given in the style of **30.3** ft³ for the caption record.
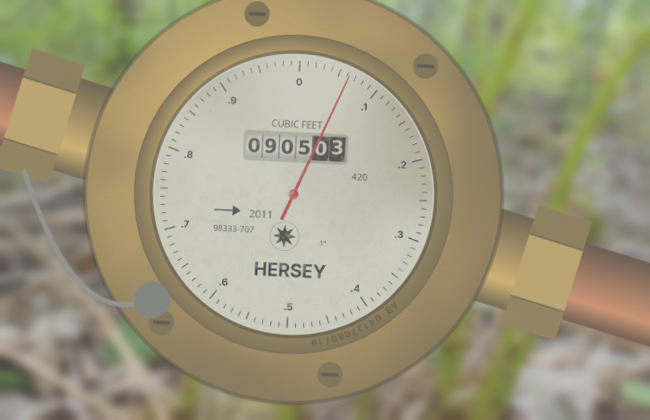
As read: **90503.06** ft³
